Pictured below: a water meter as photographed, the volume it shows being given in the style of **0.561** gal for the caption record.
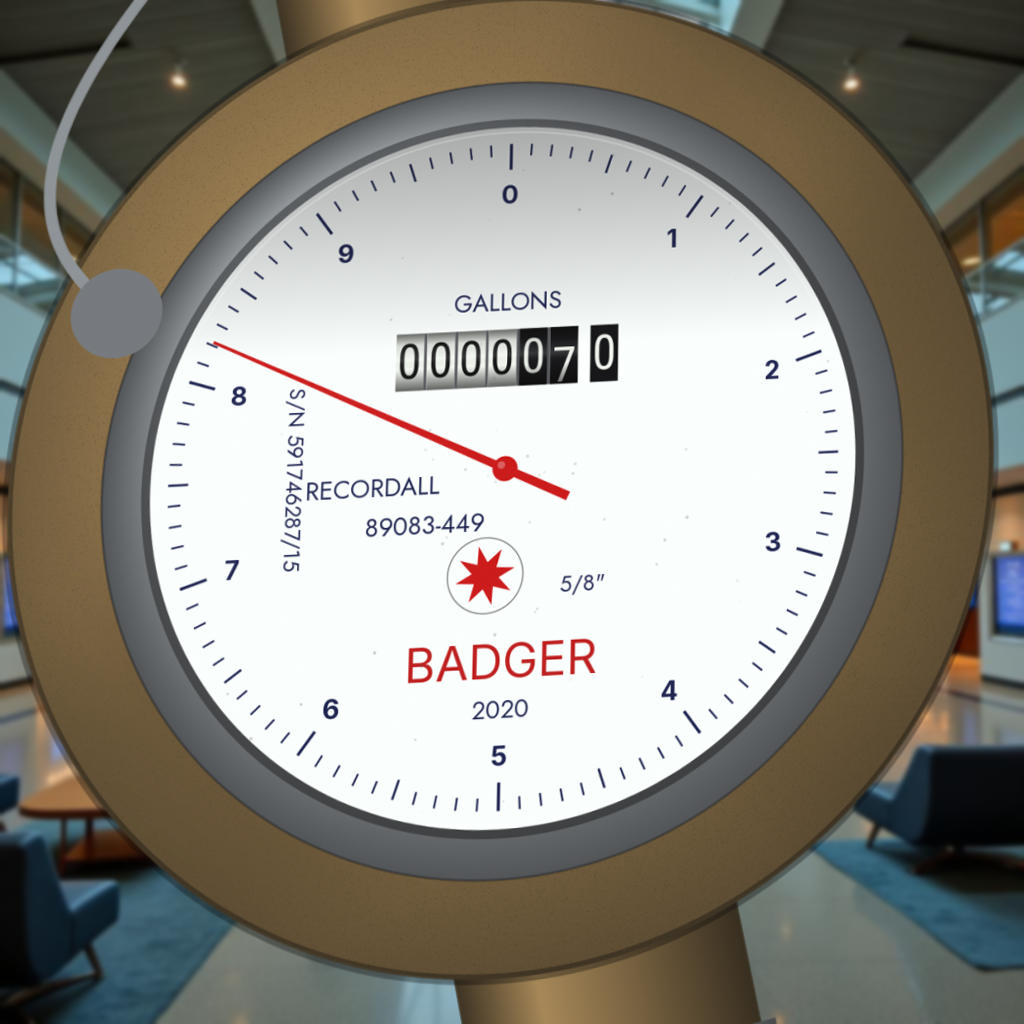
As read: **68.2** gal
